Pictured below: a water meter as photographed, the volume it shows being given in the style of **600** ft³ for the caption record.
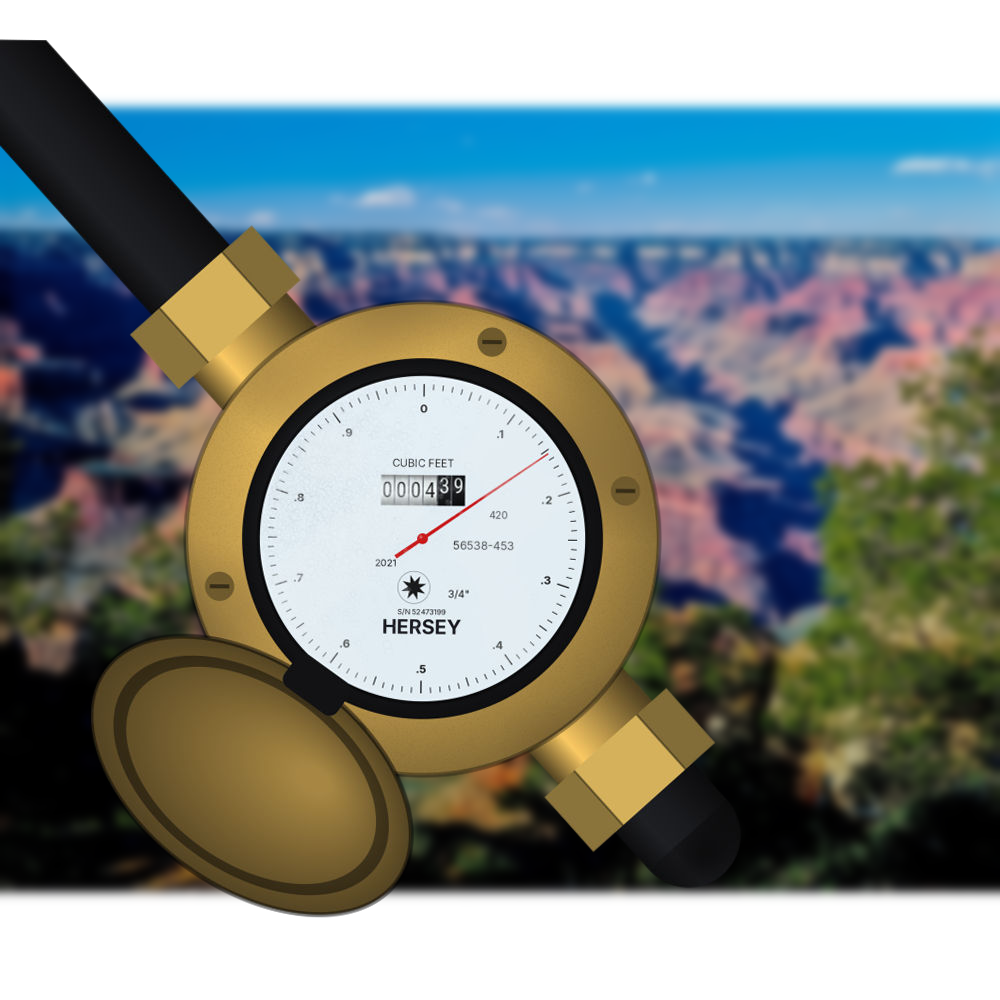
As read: **439.15** ft³
